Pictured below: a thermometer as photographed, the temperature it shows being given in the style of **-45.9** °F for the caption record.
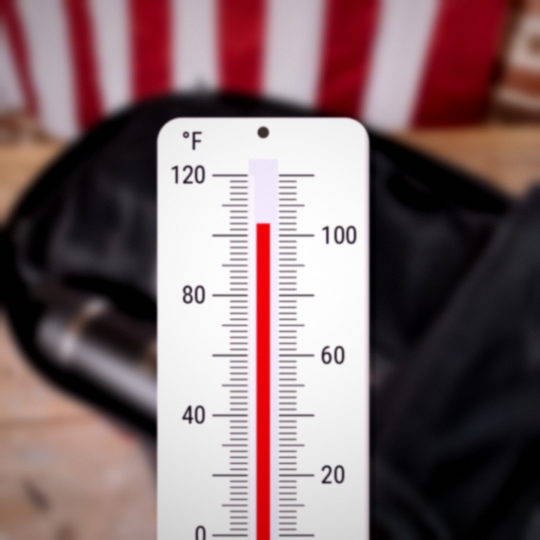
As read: **104** °F
